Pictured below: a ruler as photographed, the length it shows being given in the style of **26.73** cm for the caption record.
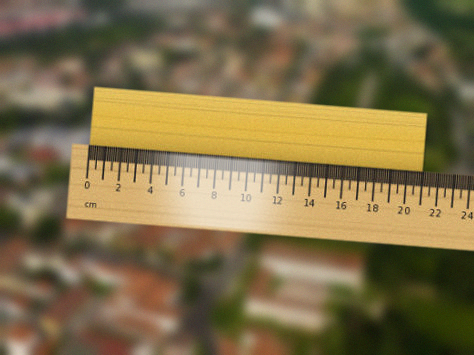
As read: **21** cm
